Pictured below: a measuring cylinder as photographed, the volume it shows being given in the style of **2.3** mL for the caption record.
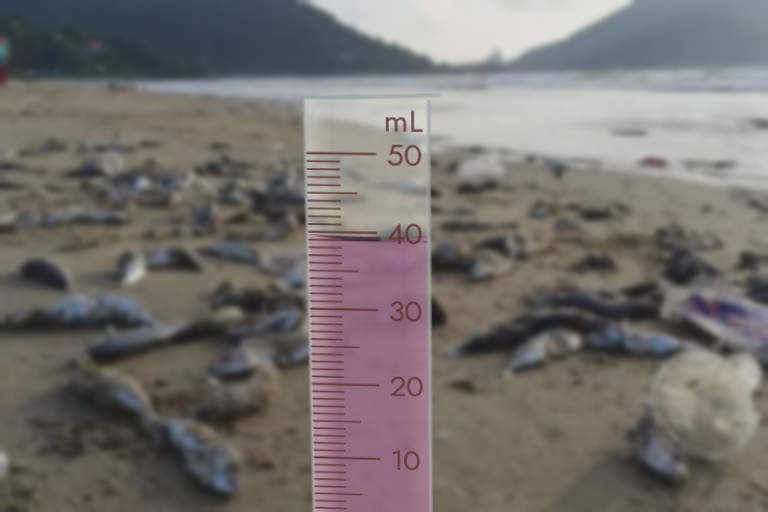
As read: **39** mL
